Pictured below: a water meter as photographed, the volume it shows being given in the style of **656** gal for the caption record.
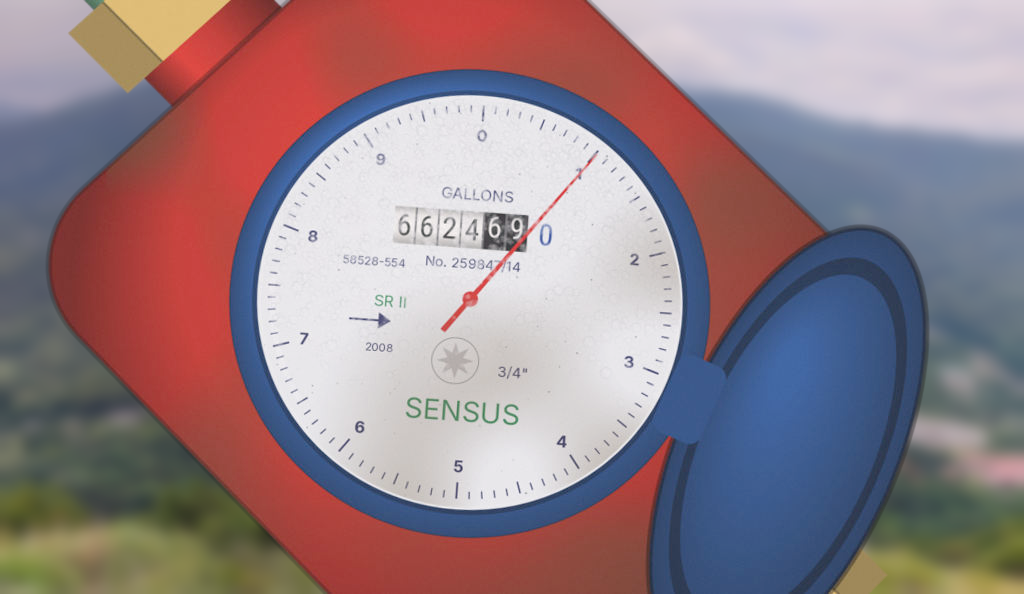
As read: **6624691.0** gal
